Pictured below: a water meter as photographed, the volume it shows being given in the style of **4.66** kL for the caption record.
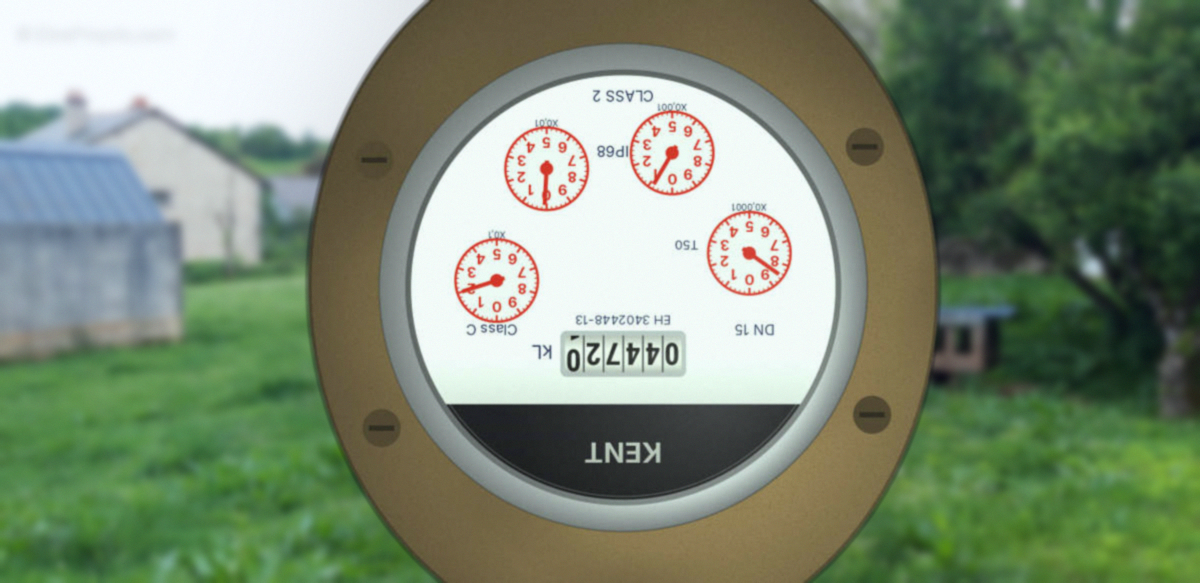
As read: **44720.2008** kL
